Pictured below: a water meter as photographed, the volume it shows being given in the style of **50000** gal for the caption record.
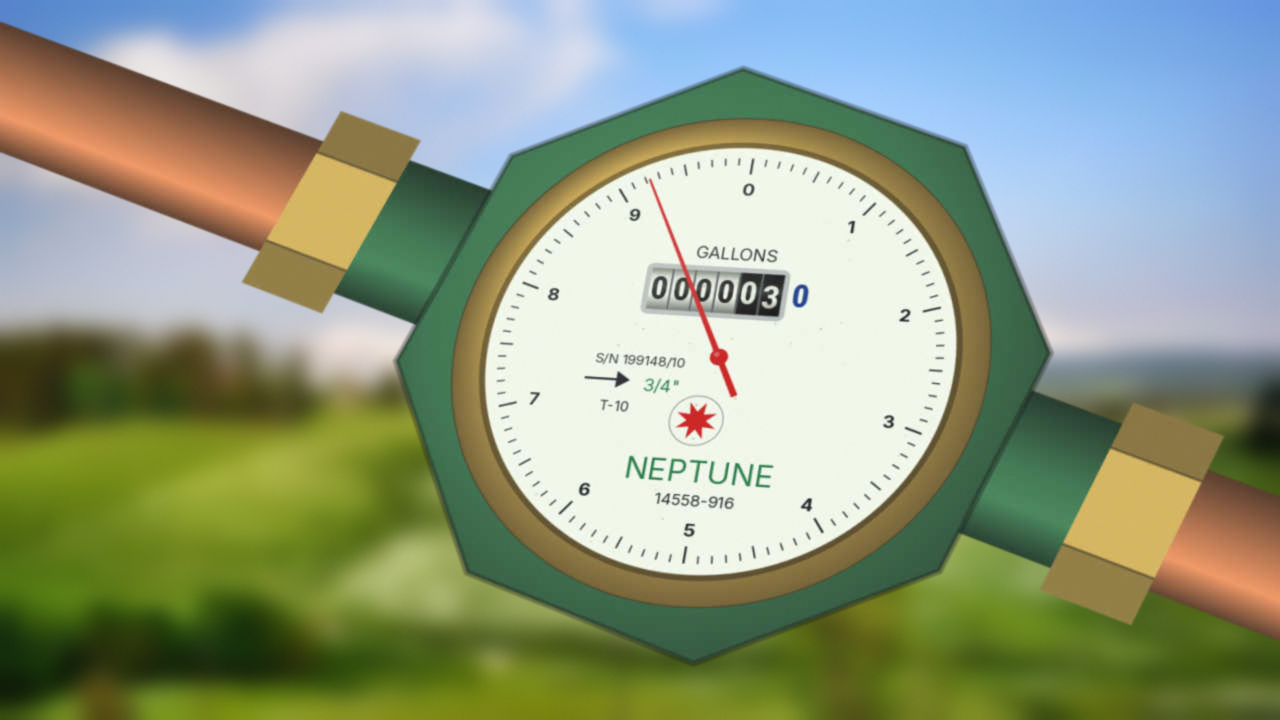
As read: **29.2** gal
